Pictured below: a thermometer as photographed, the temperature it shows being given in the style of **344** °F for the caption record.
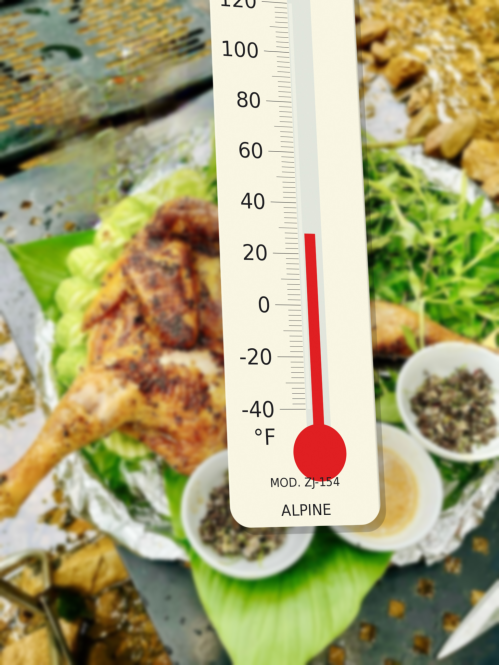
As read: **28** °F
